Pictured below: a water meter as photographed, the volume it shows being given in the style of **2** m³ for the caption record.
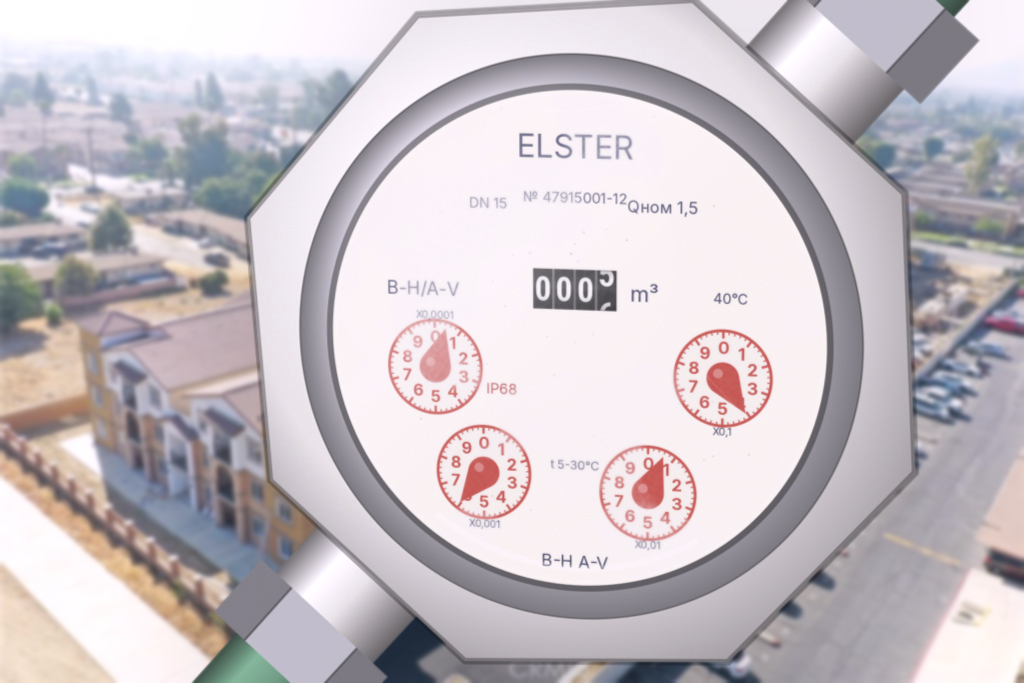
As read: **5.4060** m³
